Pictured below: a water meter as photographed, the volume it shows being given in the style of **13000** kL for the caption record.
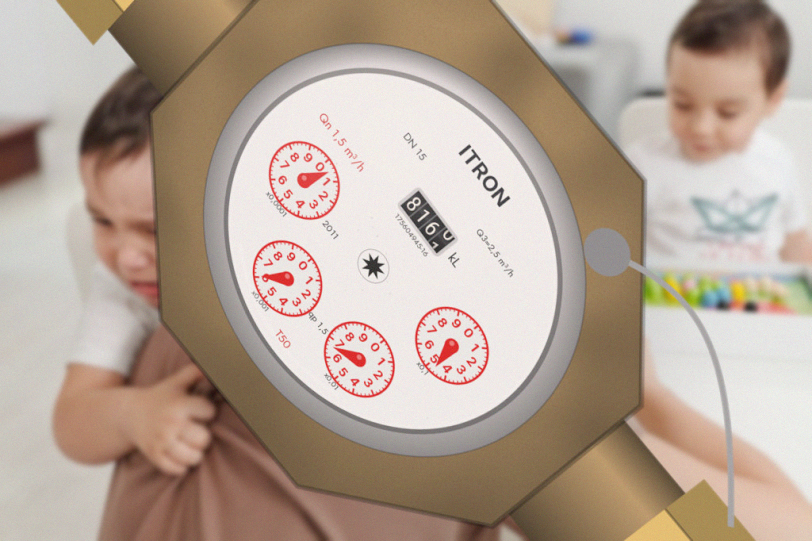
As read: **8160.4660** kL
